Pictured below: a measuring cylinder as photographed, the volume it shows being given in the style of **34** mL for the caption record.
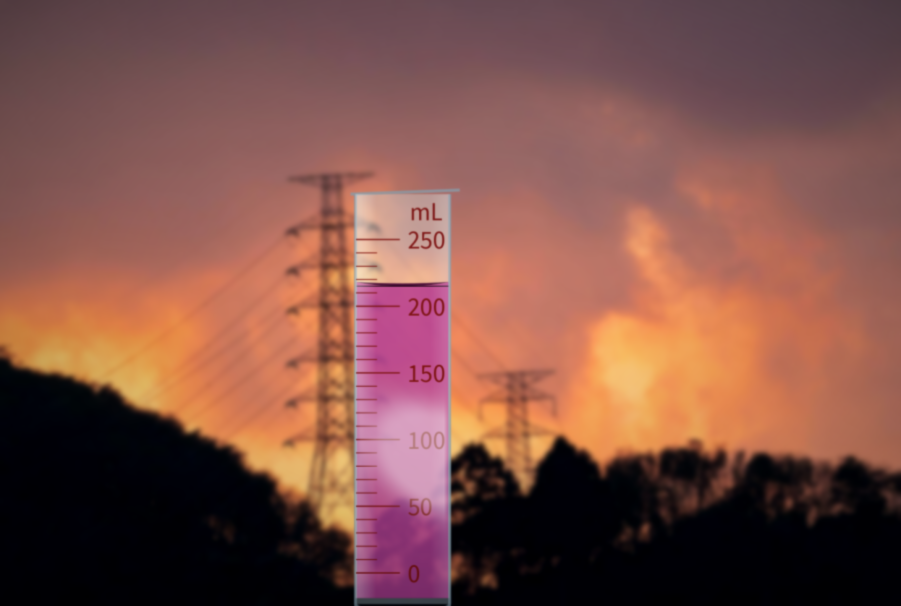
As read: **215** mL
